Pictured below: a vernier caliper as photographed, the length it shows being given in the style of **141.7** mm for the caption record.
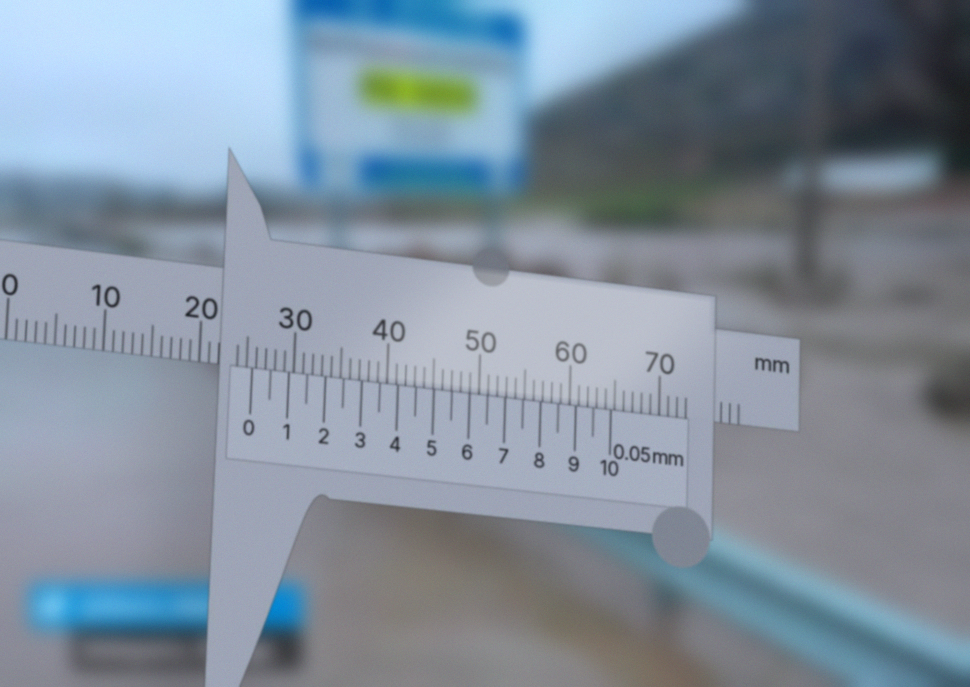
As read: **25.6** mm
